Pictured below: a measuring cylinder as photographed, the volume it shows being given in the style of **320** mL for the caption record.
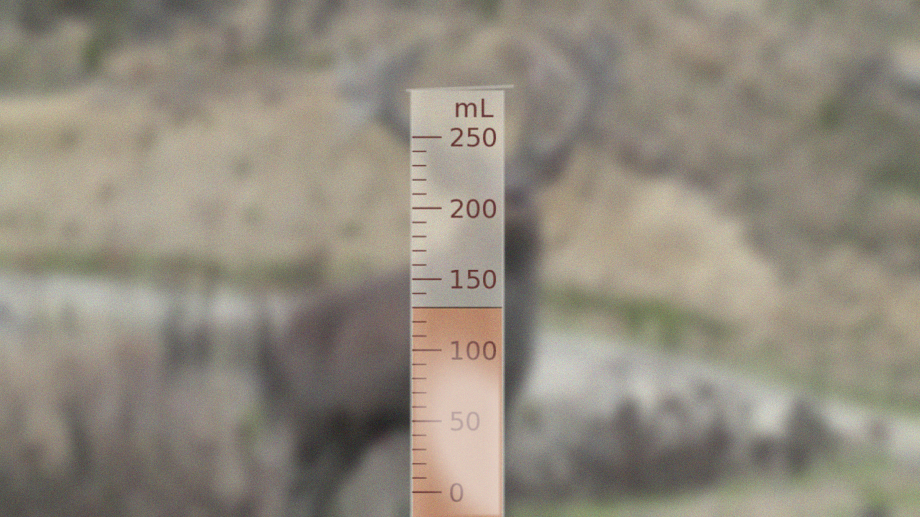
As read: **130** mL
